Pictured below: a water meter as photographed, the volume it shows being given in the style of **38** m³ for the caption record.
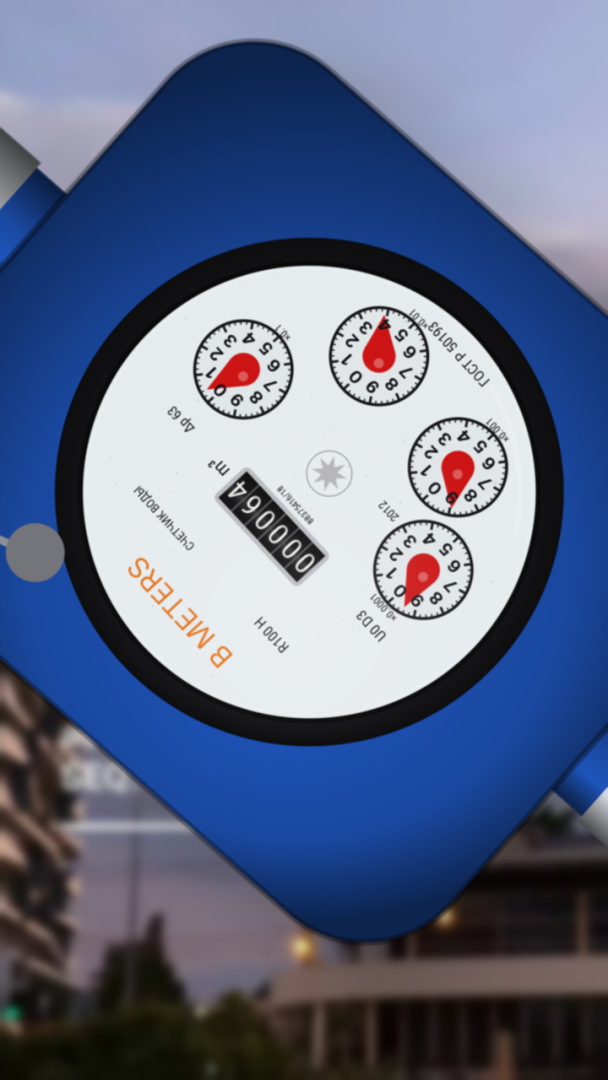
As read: **64.0389** m³
